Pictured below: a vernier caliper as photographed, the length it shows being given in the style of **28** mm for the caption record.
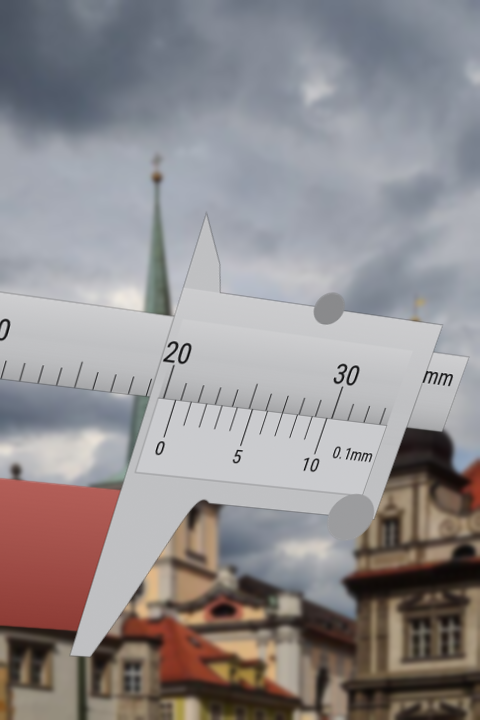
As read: **20.7** mm
